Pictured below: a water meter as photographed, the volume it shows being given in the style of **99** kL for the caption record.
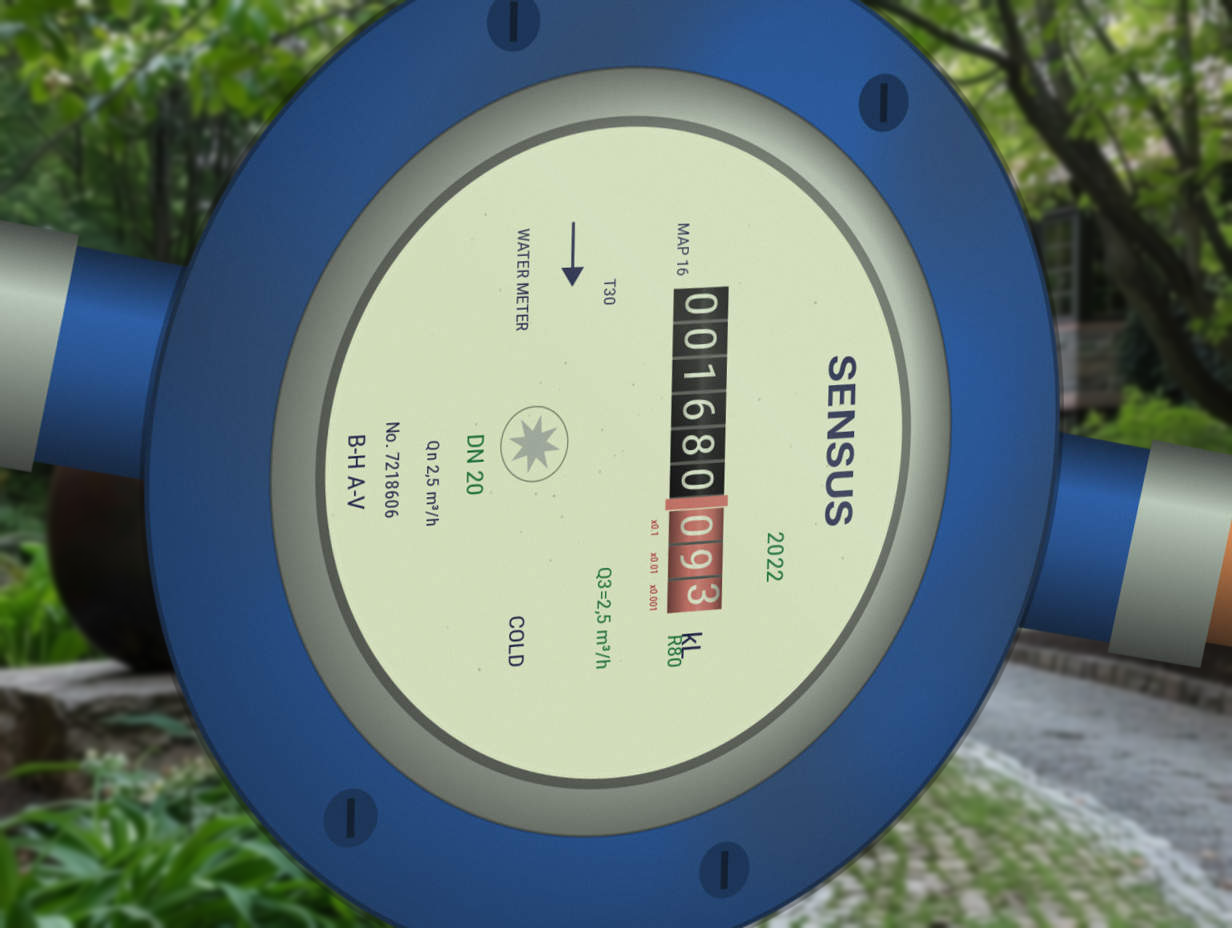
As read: **1680.093** kL
